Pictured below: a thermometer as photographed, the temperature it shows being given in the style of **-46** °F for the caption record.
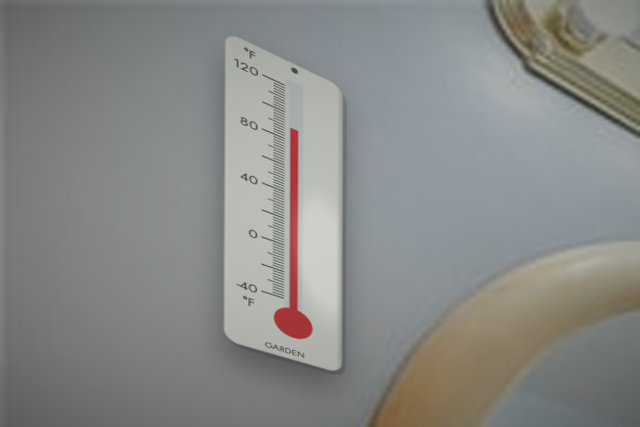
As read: **90** °F
